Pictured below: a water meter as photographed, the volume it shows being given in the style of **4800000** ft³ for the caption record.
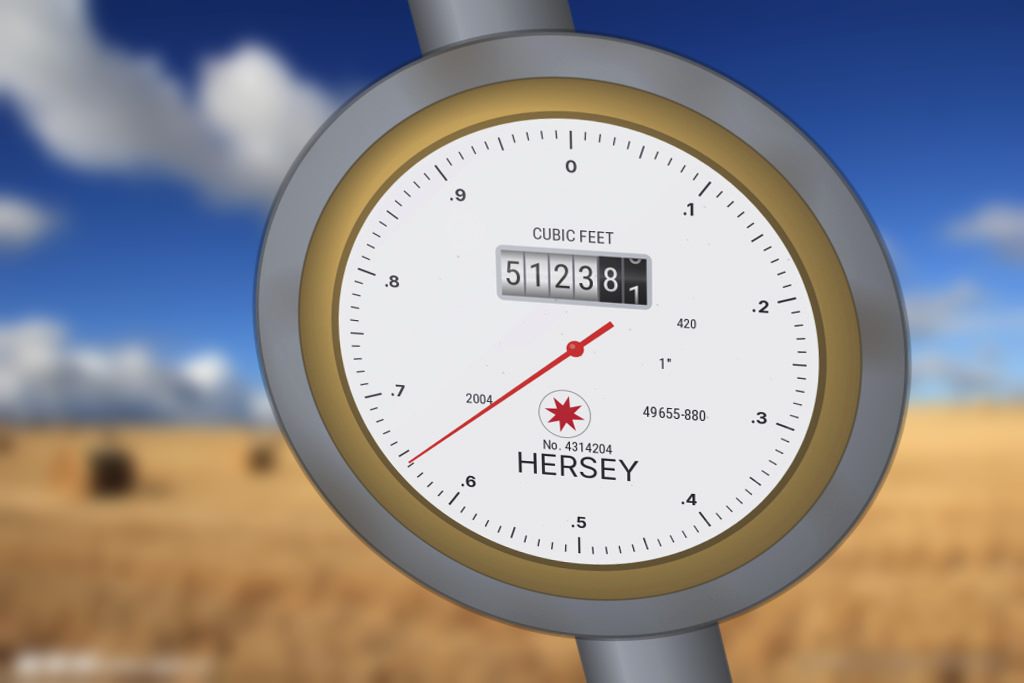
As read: **512380.64** ft³
